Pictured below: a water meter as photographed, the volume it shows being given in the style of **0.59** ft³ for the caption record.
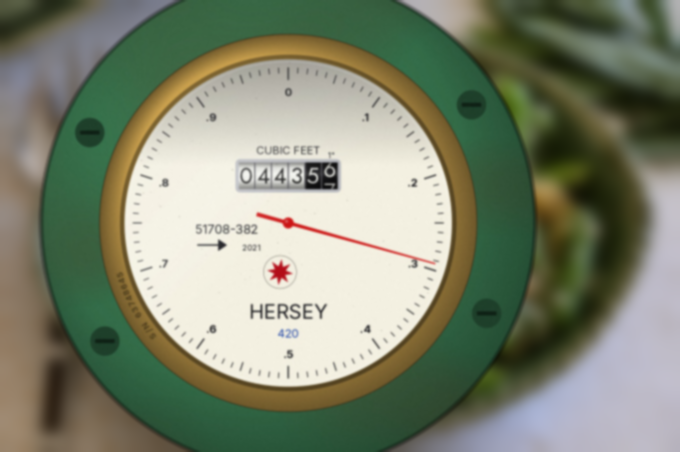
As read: **44356.29** ft³
